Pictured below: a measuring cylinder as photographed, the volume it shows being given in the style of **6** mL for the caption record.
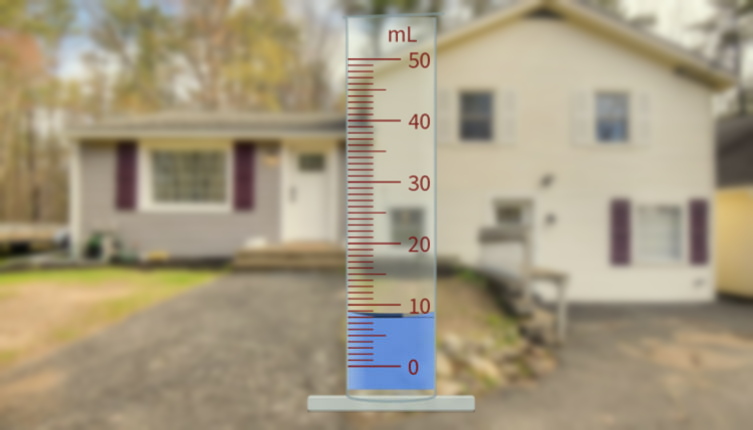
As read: **8** mL
